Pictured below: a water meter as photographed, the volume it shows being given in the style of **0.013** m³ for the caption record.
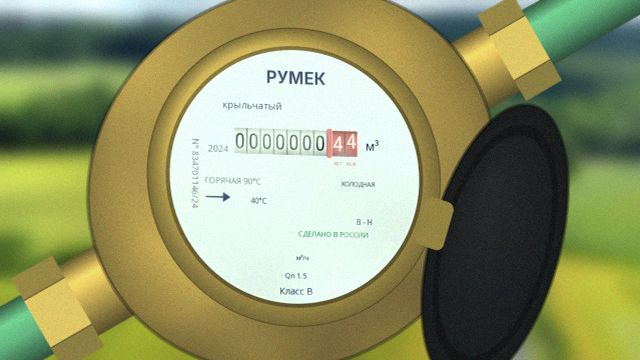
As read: **0.44** m³
